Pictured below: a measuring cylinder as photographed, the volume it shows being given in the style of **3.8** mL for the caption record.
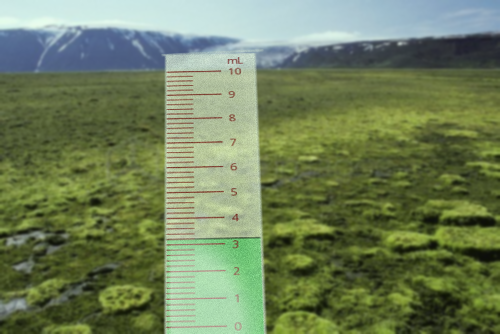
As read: **3.2** mL
